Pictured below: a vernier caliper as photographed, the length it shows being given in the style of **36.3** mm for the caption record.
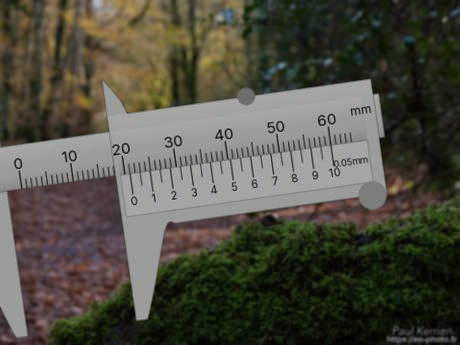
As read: **21.0** mm
